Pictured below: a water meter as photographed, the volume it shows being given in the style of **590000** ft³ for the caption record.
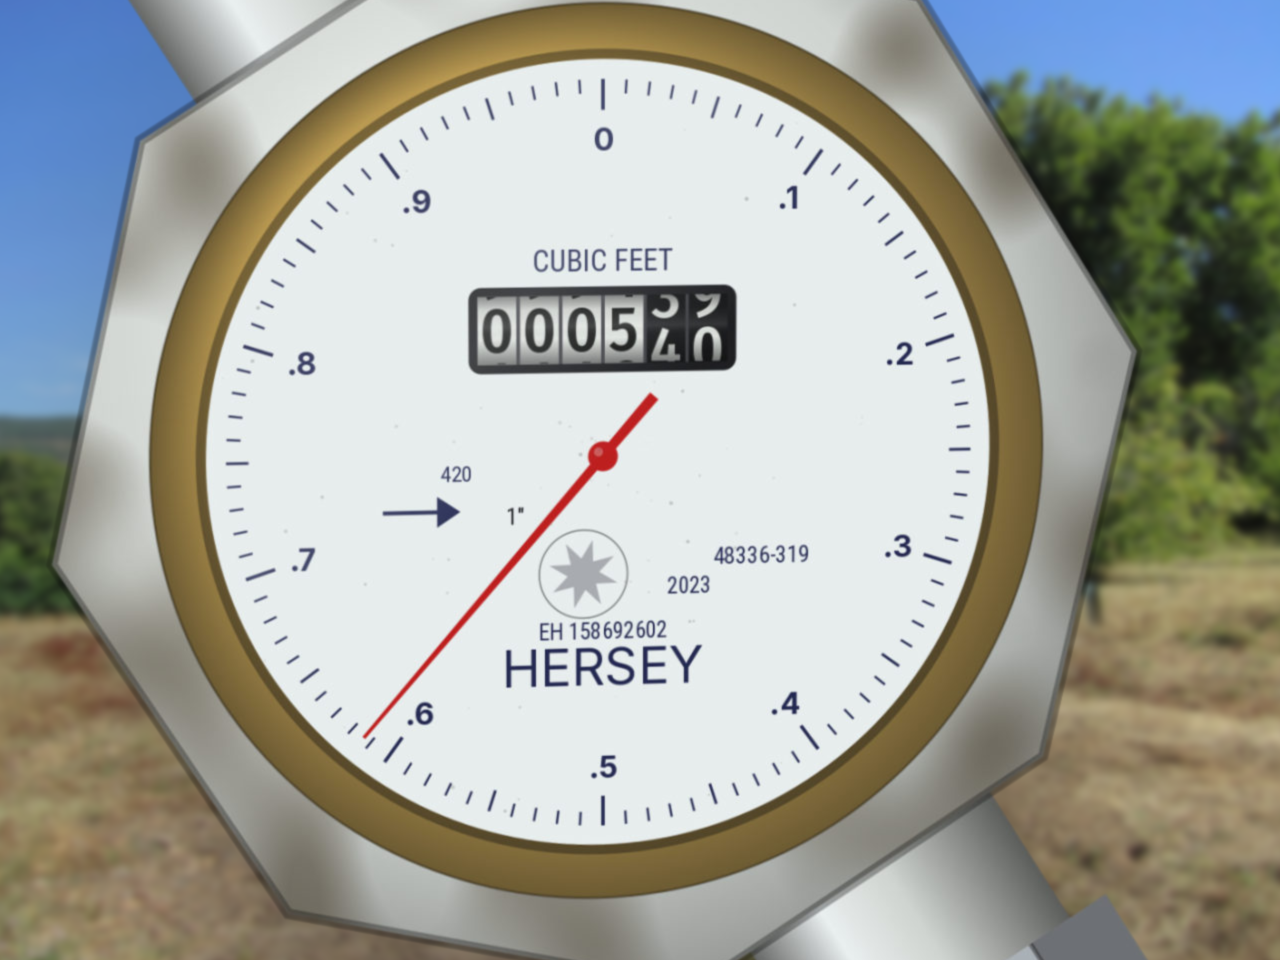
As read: **539.61** ft³
